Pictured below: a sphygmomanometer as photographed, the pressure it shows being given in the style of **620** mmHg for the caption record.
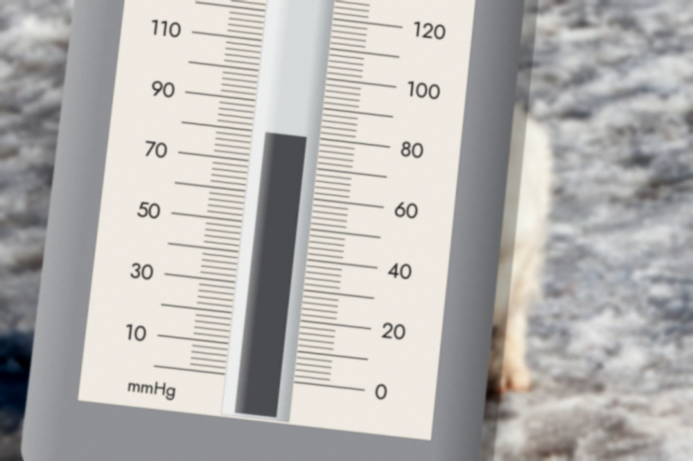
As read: **80** mmHg
